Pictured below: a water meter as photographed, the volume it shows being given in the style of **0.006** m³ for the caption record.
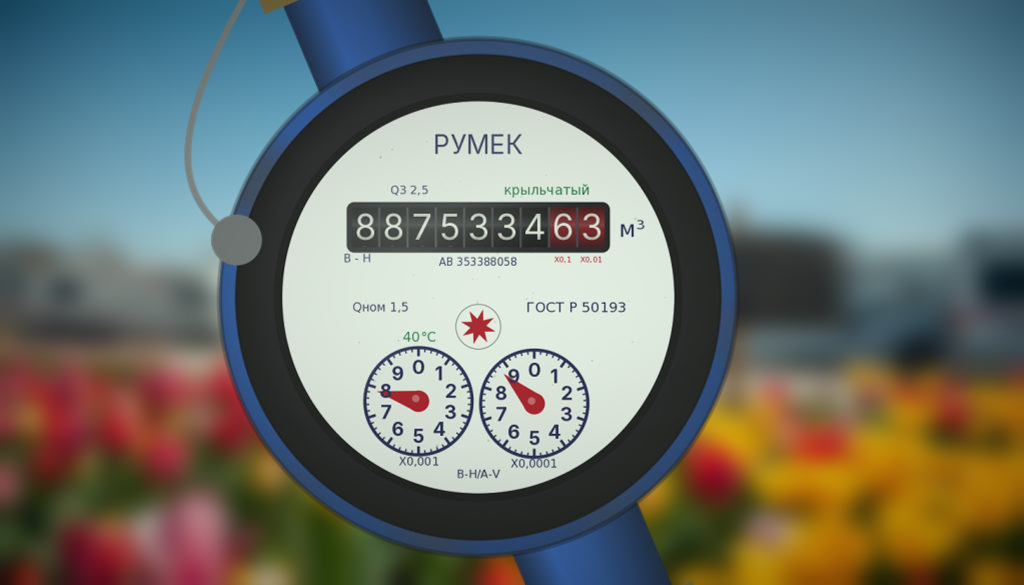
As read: **8875334.6378** m³
